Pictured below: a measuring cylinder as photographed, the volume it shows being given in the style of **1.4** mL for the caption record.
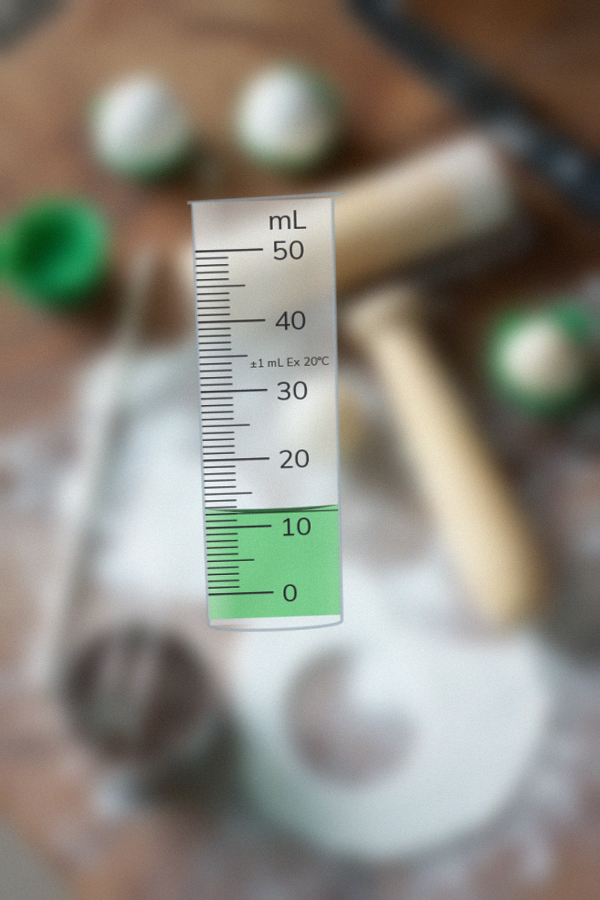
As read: **12** mL
